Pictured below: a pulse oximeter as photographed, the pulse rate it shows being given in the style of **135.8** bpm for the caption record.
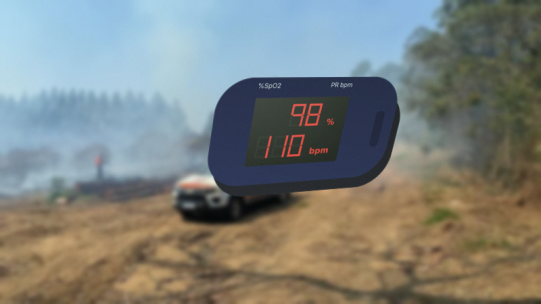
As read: **110** bpm
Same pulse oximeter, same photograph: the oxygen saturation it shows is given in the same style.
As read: **98** %
